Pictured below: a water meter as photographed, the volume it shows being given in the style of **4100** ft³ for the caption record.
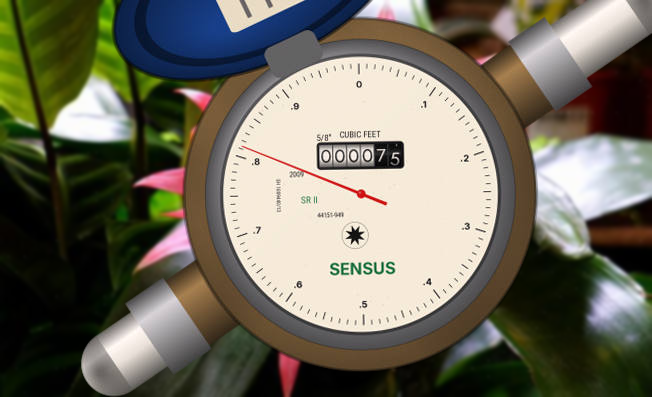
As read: **74.81** ft³
